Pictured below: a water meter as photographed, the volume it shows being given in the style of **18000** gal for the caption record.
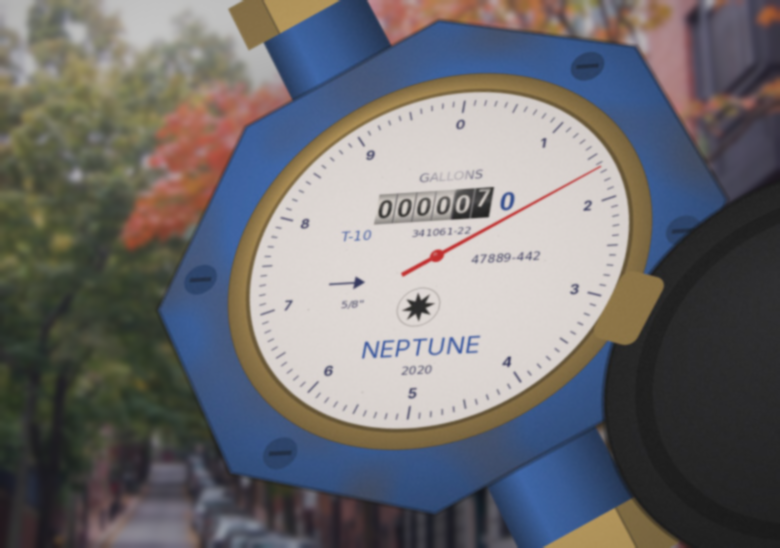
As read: **71.6** gal
